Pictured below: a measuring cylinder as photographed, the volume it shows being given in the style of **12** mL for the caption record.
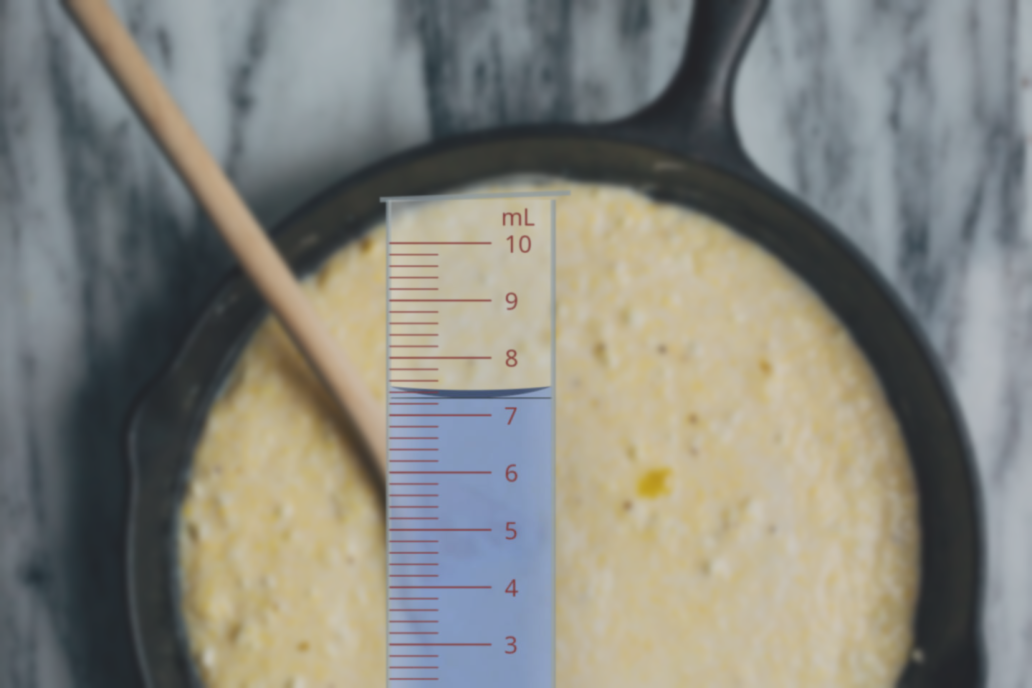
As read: **7.3** mL
